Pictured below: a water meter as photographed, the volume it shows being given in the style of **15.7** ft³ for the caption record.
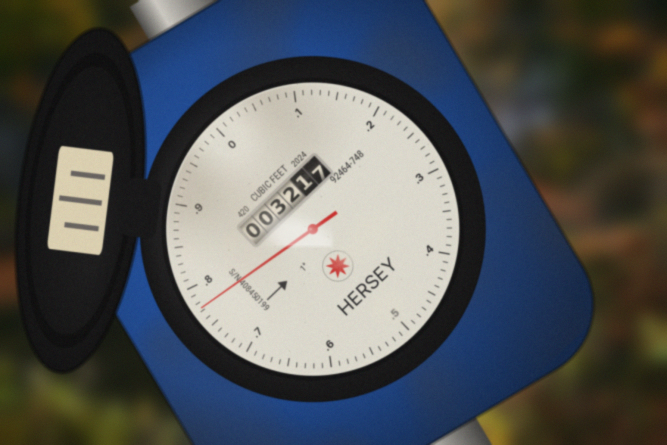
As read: **3216.77** ft³
